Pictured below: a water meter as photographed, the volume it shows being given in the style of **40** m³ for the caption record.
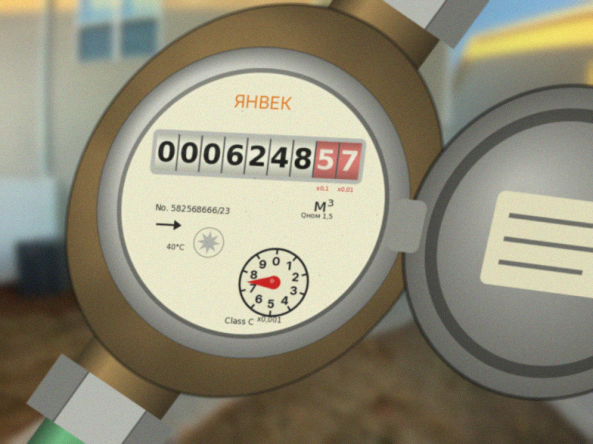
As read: **6248.577** m³
